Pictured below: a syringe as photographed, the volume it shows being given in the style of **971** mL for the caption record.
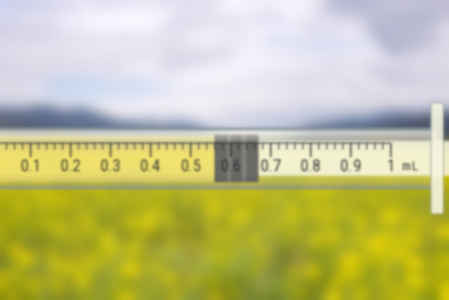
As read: **0.56** mL
